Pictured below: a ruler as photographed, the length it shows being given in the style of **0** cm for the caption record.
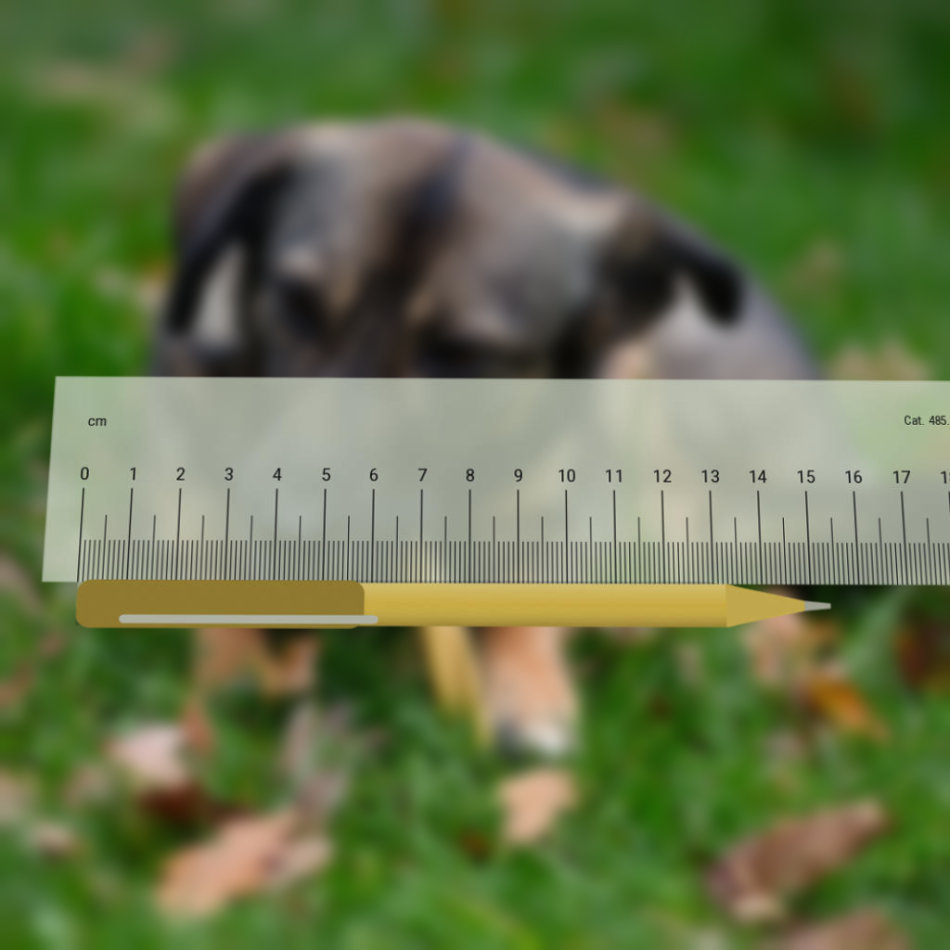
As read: **15.4** cm
